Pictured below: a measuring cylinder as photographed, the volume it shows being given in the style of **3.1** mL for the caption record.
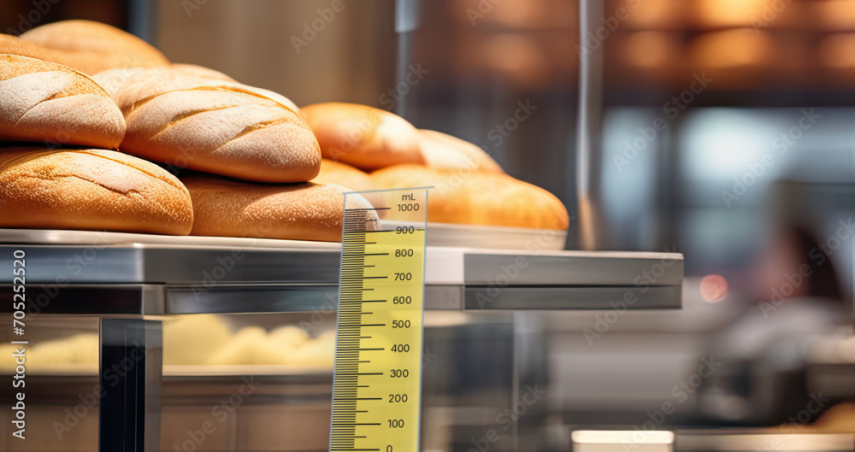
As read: **900** mL
